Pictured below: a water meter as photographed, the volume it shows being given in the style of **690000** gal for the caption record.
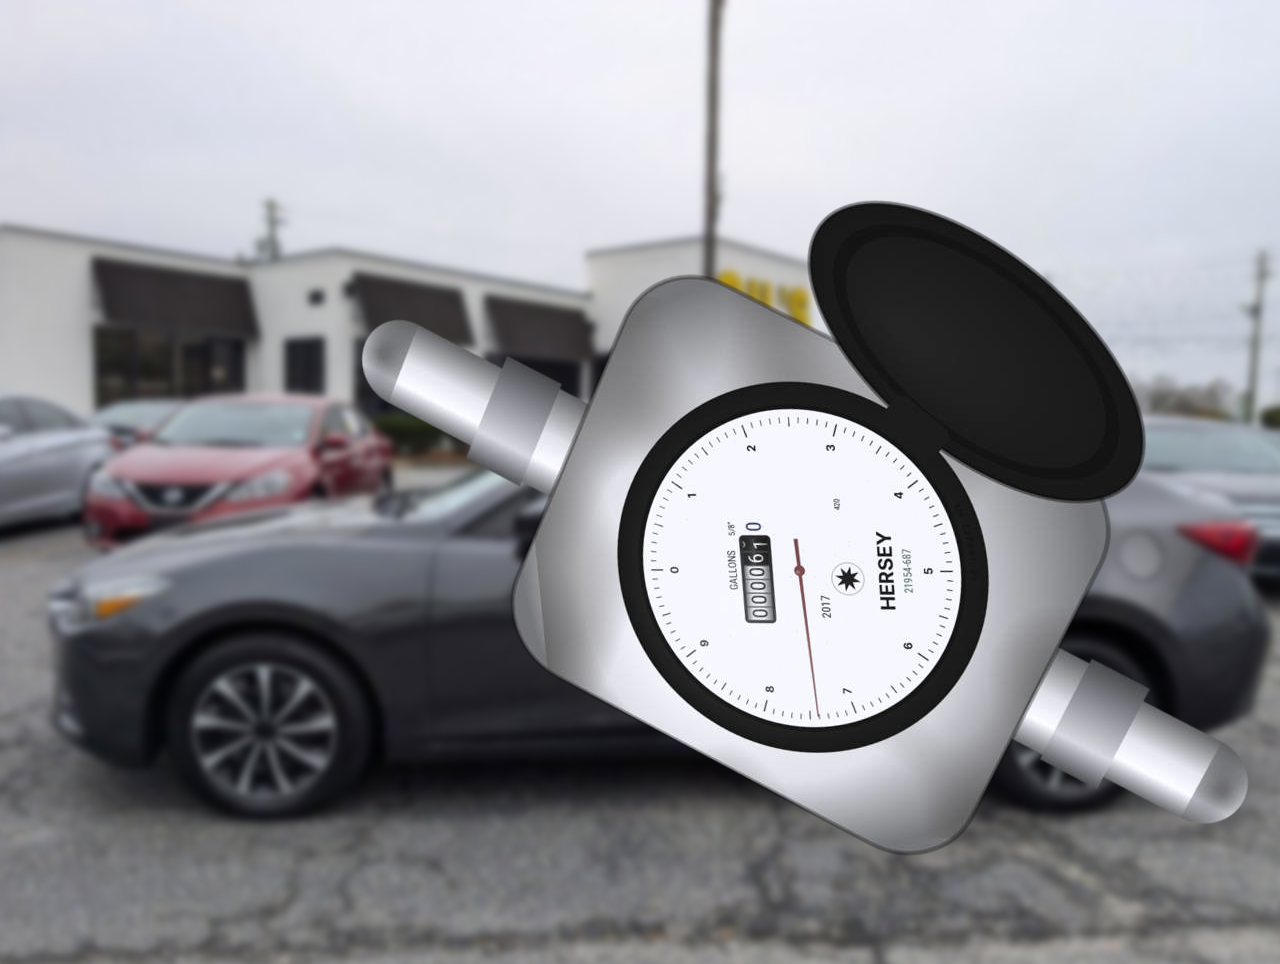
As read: **607.4** gal
